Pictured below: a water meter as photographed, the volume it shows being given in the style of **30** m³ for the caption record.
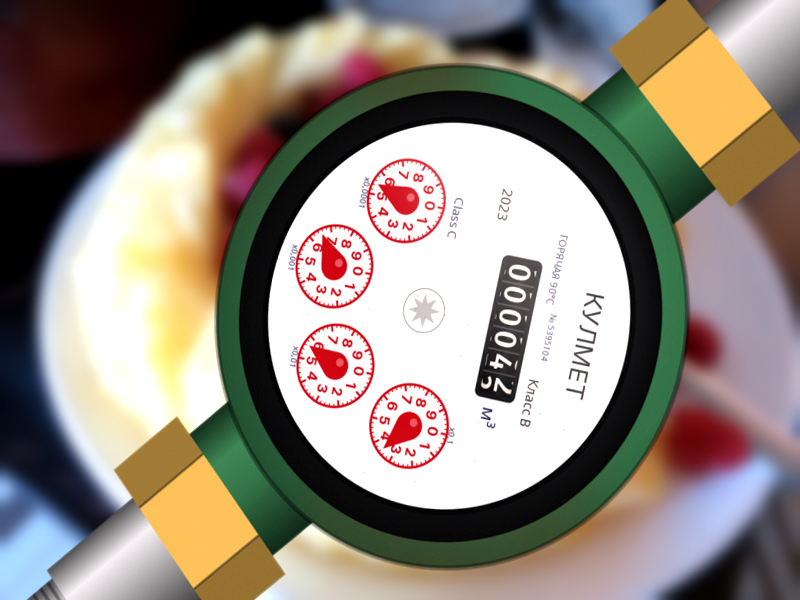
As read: **42.3565** m³
